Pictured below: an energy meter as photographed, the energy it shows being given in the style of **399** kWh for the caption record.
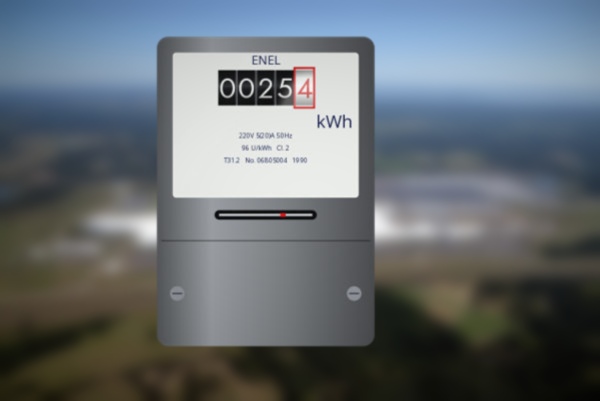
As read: **25.4** kWh
